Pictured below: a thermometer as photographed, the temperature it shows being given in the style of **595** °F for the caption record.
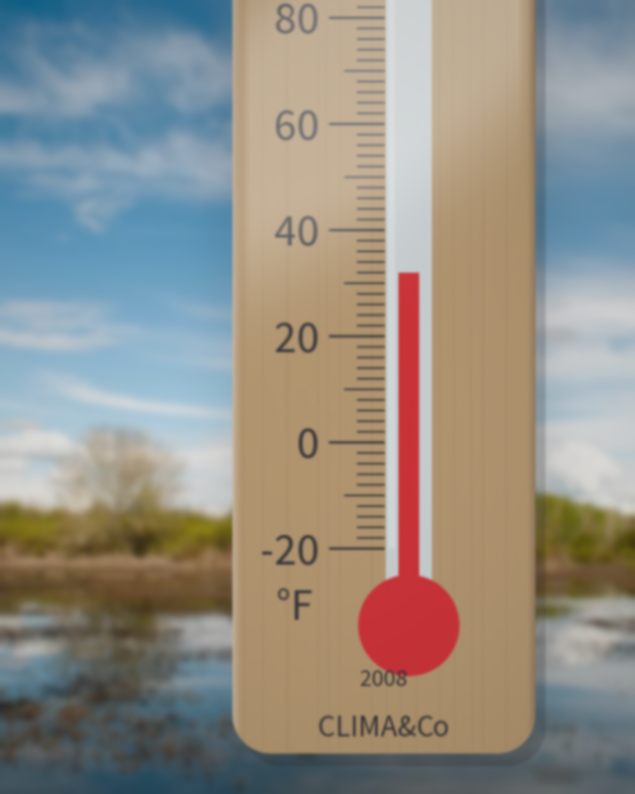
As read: **32** °F
